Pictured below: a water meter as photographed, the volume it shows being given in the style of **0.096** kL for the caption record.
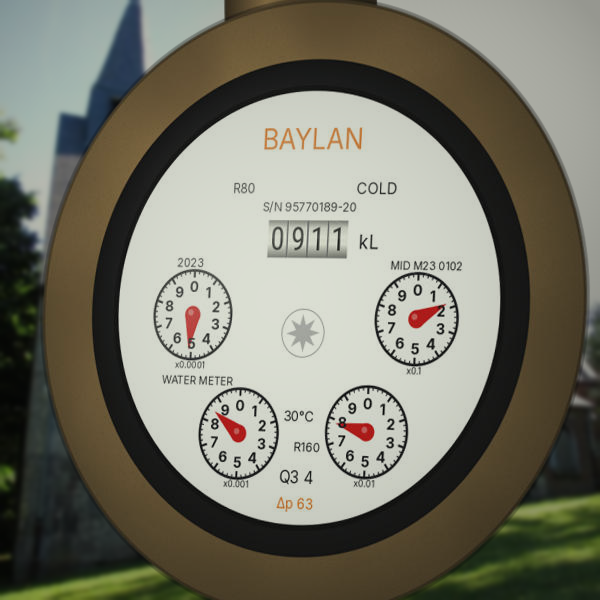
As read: **911.1785** kL
